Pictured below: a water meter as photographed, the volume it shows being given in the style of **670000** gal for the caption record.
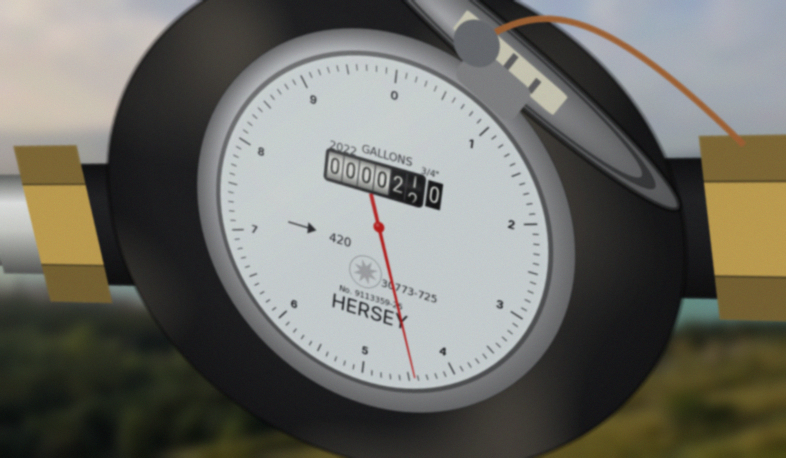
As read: **214.4** gal
